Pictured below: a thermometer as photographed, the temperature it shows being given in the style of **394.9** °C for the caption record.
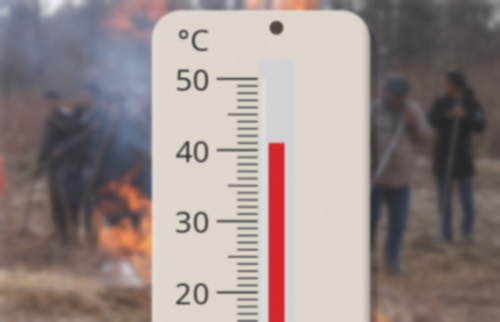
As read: **41** °C
